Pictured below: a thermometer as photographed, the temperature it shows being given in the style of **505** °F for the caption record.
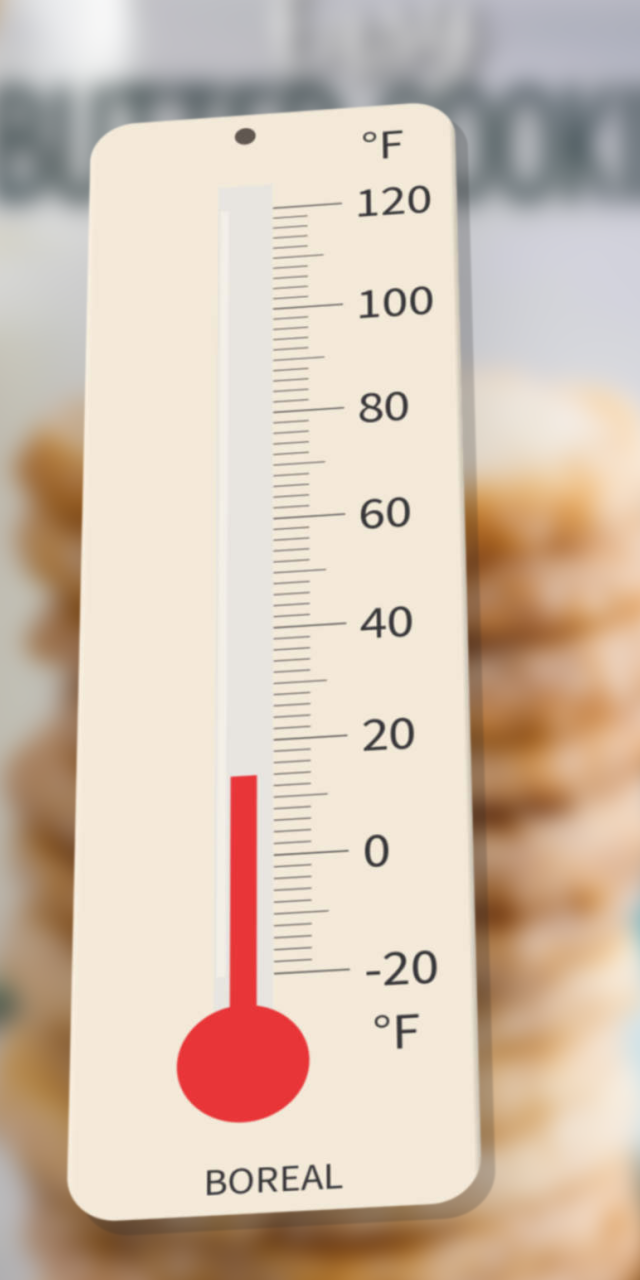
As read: **14** °F
